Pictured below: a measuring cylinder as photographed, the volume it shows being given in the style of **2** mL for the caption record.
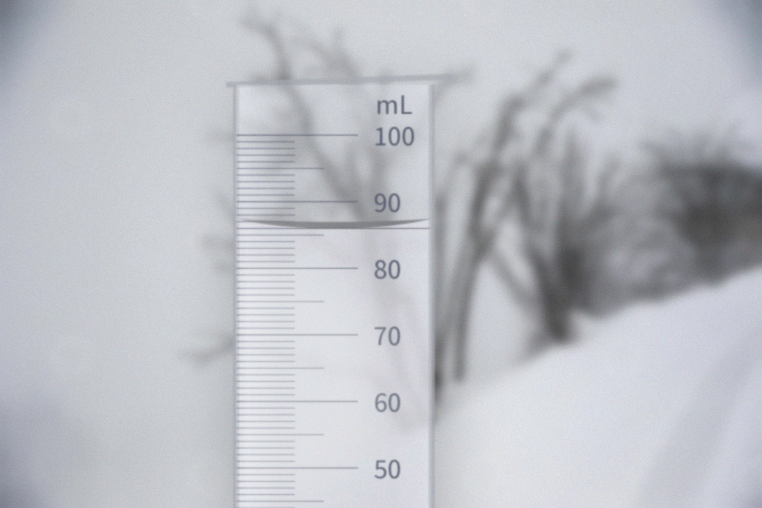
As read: **86** mL
